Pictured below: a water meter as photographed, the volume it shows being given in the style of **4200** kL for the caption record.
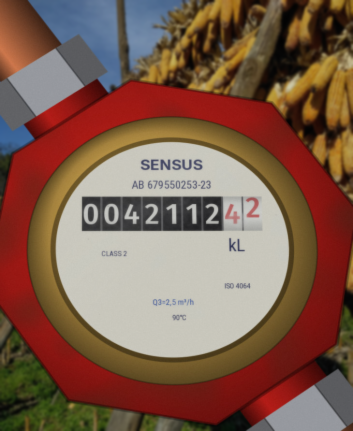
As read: **42112.42** kL
